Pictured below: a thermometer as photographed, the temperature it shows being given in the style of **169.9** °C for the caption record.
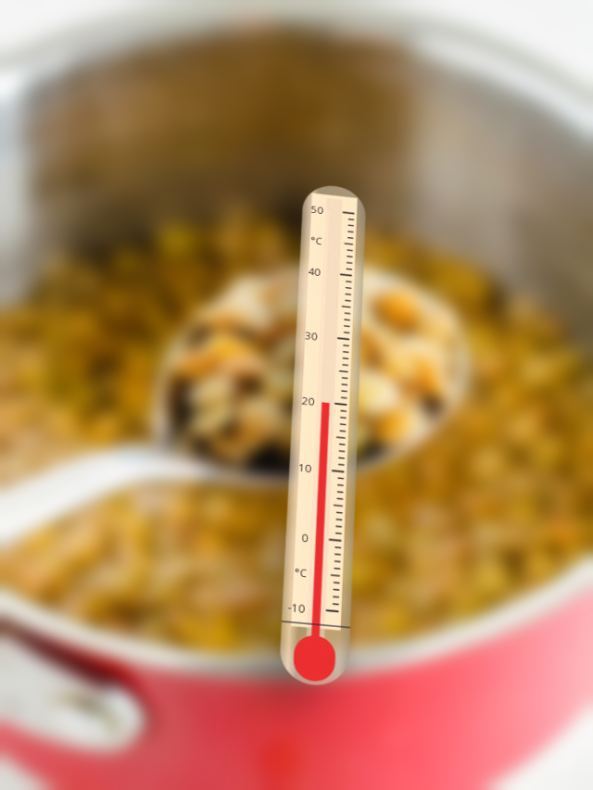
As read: **20** °C
